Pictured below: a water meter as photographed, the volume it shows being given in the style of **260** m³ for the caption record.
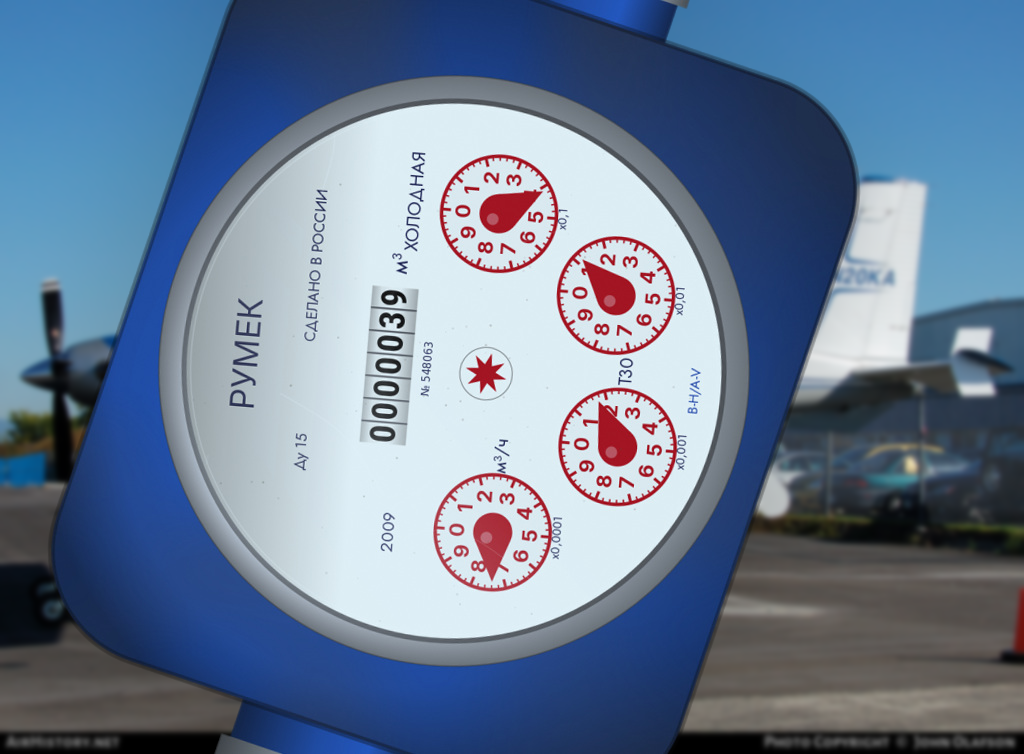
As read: **39.4117** m³
